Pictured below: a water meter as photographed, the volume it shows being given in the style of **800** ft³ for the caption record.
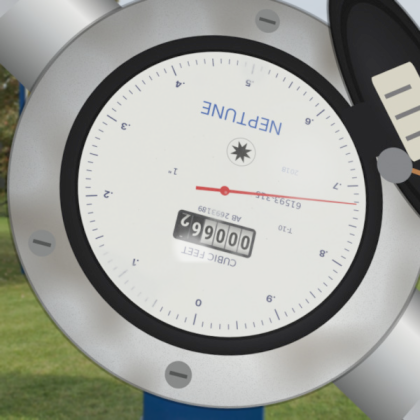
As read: **661.72** ft³
